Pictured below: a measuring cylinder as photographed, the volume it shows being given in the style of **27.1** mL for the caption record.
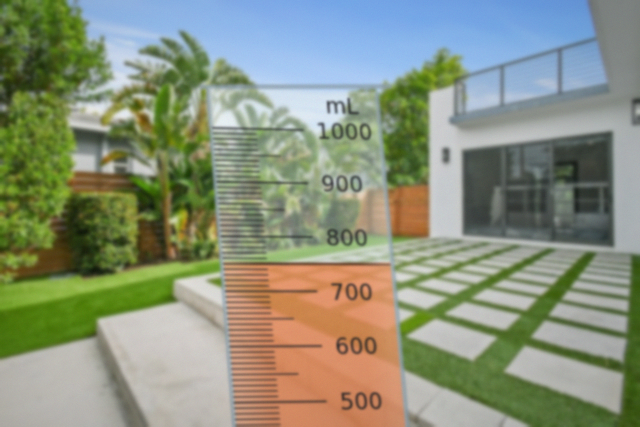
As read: **750** mL
